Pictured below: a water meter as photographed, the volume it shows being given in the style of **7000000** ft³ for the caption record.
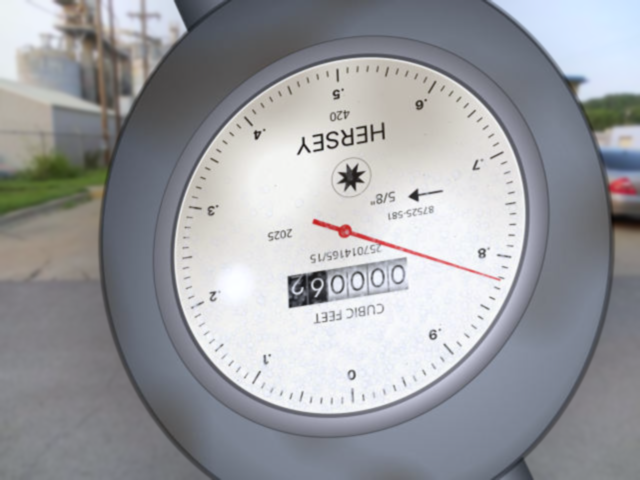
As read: **61.82** ft³
